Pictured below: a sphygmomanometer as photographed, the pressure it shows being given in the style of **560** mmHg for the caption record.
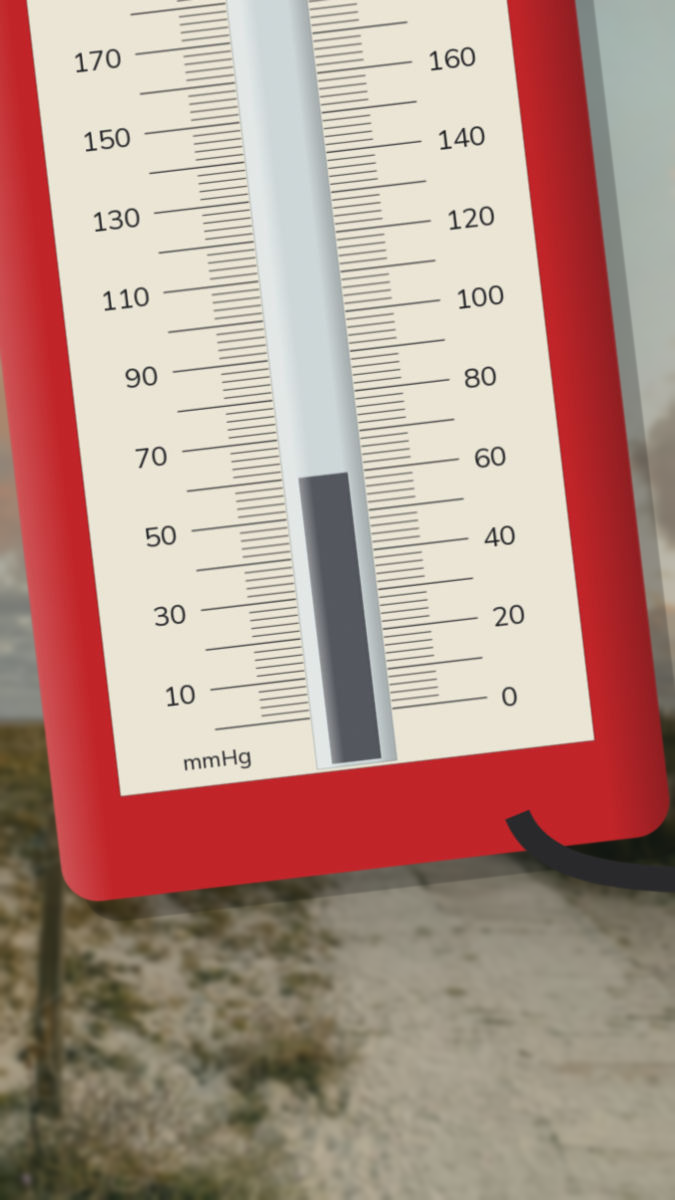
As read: **60** mmHg
